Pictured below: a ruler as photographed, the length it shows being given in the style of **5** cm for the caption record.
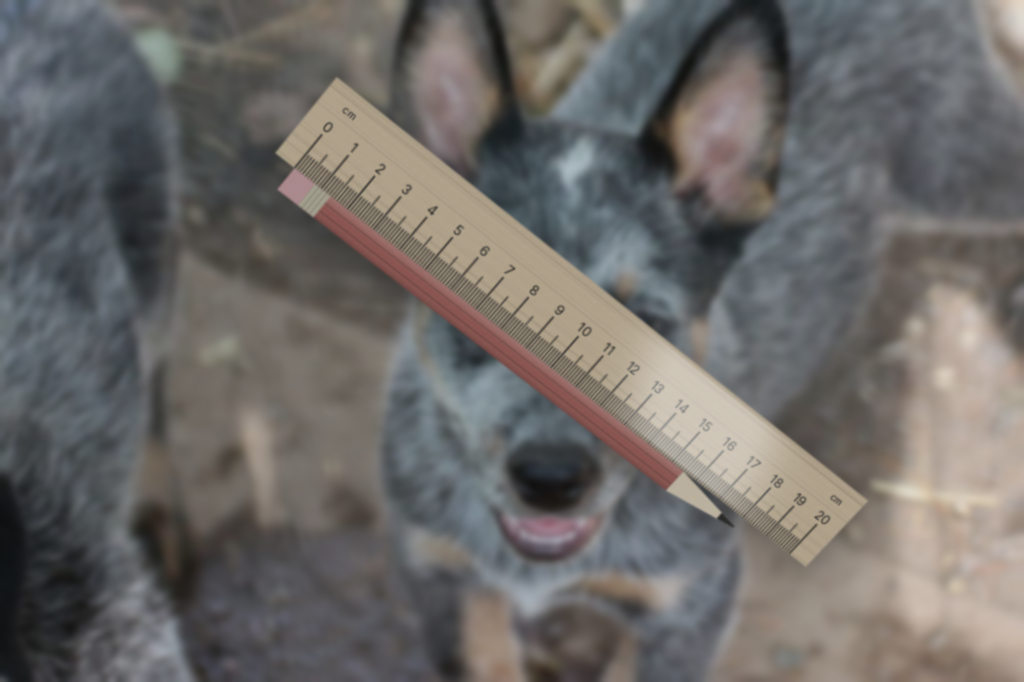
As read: **18** cm
